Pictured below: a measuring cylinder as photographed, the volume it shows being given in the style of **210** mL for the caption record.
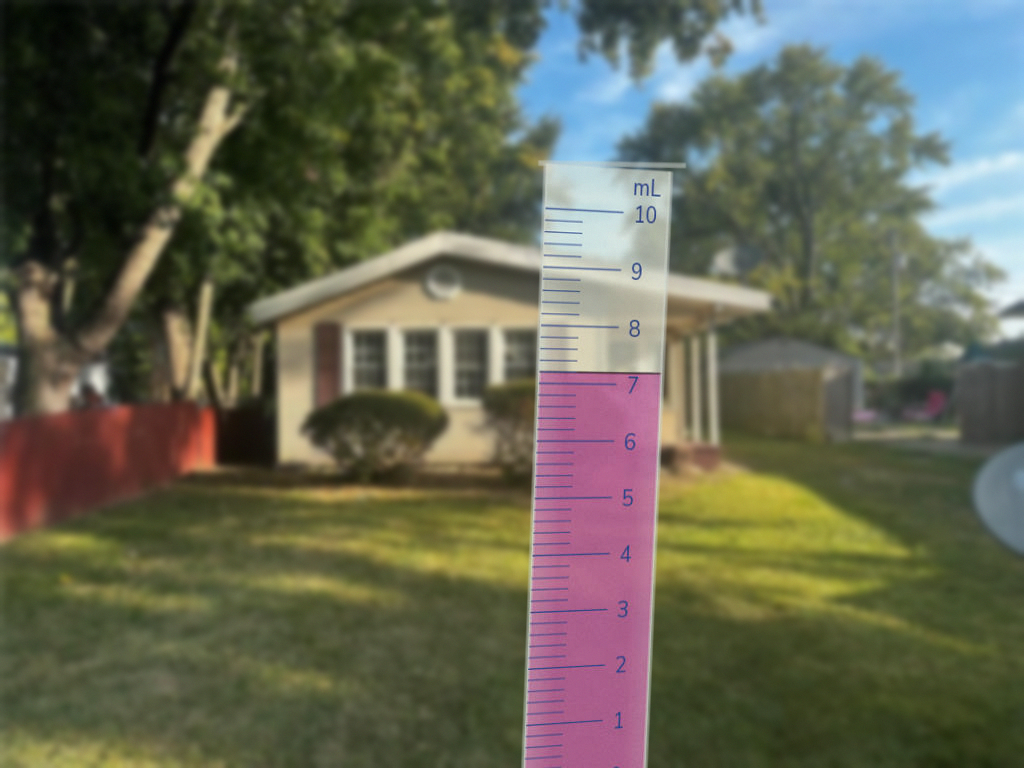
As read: **7.2** mL
